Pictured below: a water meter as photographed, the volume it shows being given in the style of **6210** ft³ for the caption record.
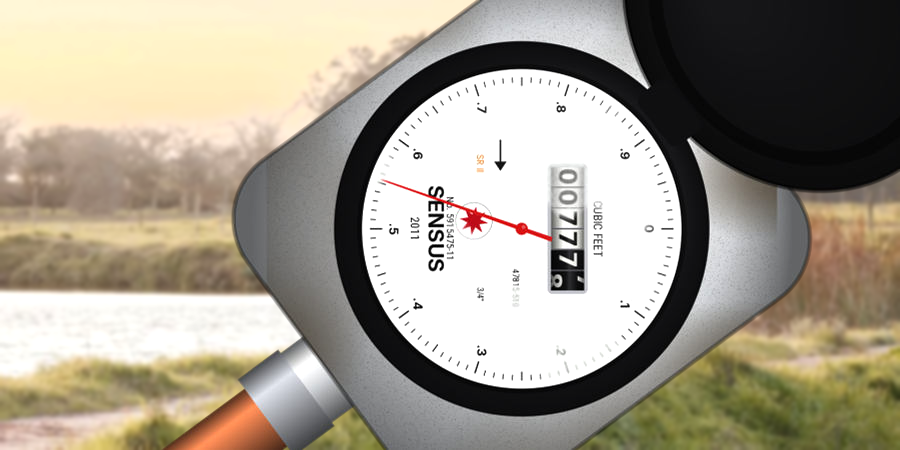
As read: **7777.55** ft³
